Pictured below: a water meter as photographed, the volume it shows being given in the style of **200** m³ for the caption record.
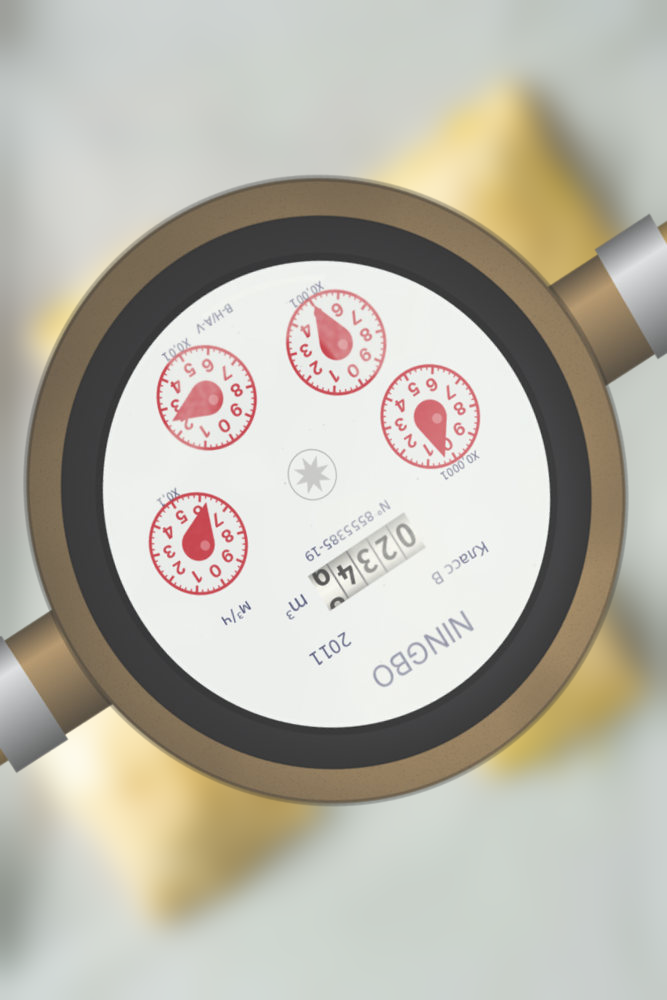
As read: **2348.6250** m³
